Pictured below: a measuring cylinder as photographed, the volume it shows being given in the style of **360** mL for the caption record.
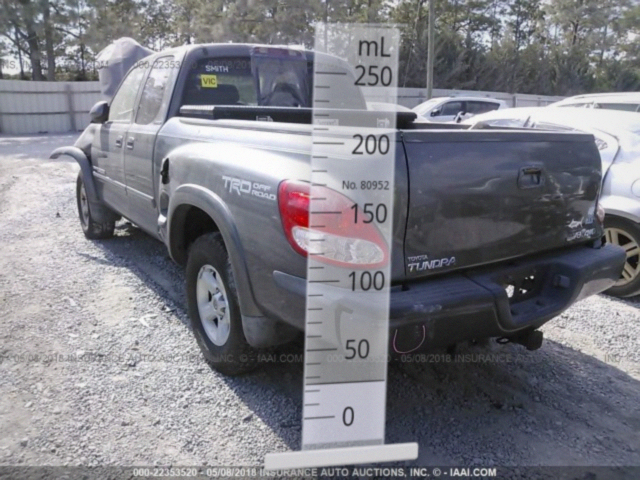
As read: **25** mL
